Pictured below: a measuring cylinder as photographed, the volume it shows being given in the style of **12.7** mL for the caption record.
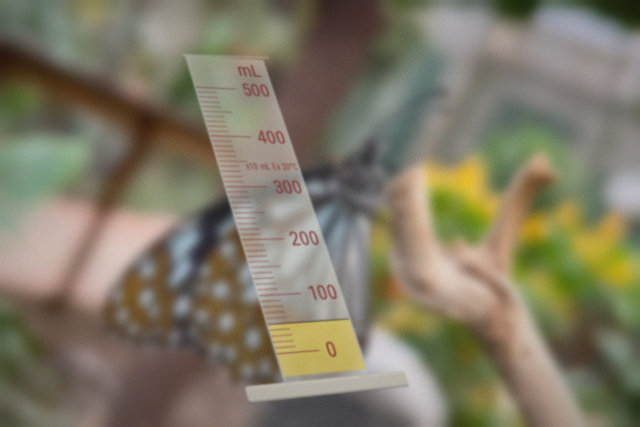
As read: **50** mL
